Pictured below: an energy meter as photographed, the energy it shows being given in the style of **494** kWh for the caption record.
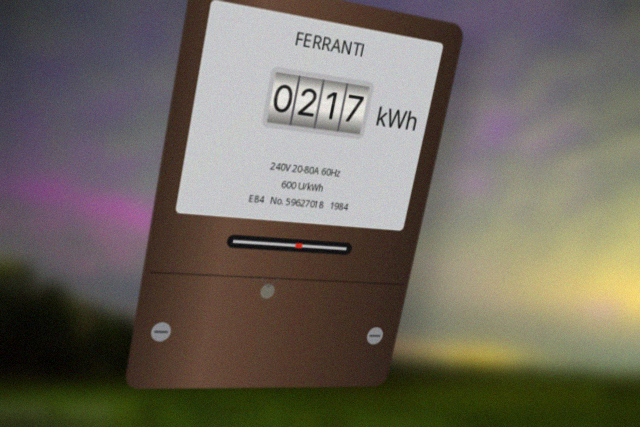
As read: **217** kWh
